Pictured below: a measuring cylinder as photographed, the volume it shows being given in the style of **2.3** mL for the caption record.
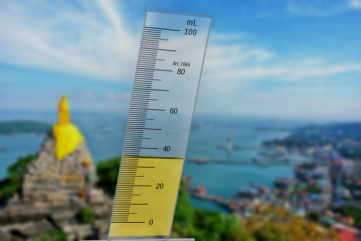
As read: **35** mL
